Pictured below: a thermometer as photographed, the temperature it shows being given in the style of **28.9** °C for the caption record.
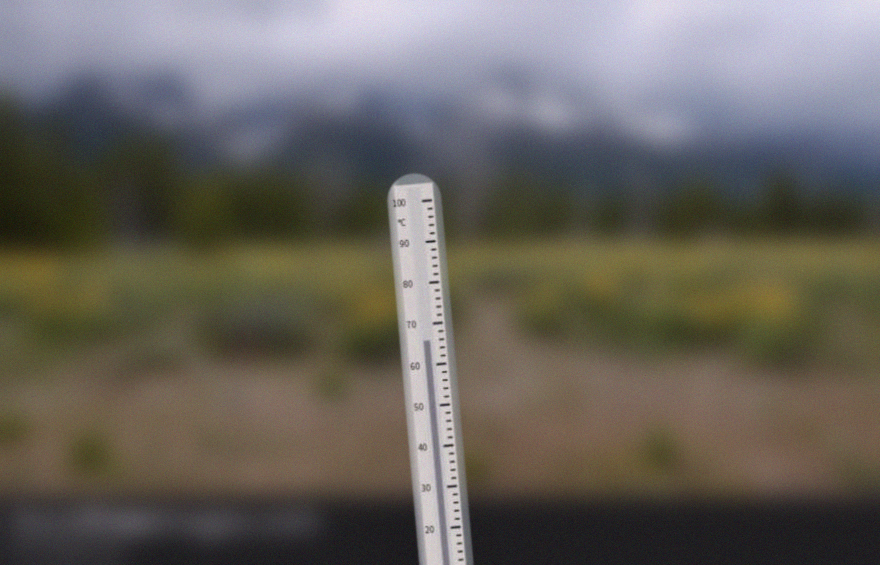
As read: **66** °C
